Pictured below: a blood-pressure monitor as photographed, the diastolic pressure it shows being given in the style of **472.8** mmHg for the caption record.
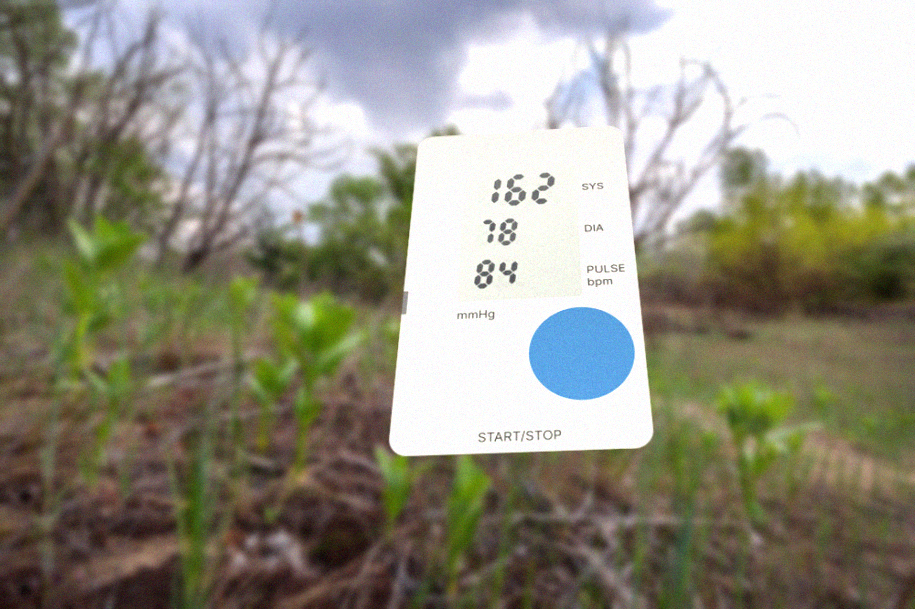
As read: **78** mmHg
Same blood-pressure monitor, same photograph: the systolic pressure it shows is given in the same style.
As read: **162** mmHg
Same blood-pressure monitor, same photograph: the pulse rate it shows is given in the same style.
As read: **84** bpm
